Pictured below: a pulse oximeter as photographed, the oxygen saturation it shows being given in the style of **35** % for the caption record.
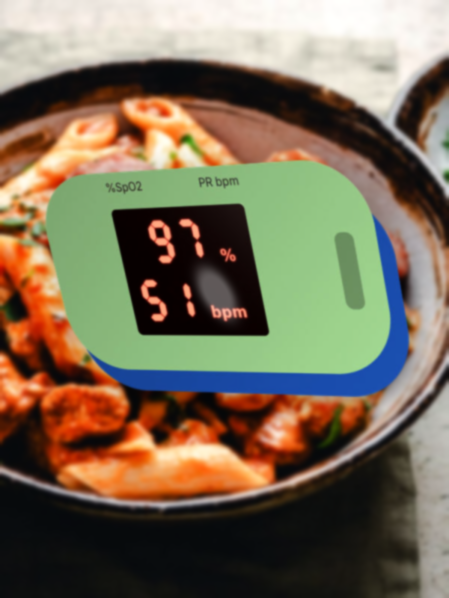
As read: **97** %
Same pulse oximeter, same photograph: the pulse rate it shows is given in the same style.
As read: **51** bpm
